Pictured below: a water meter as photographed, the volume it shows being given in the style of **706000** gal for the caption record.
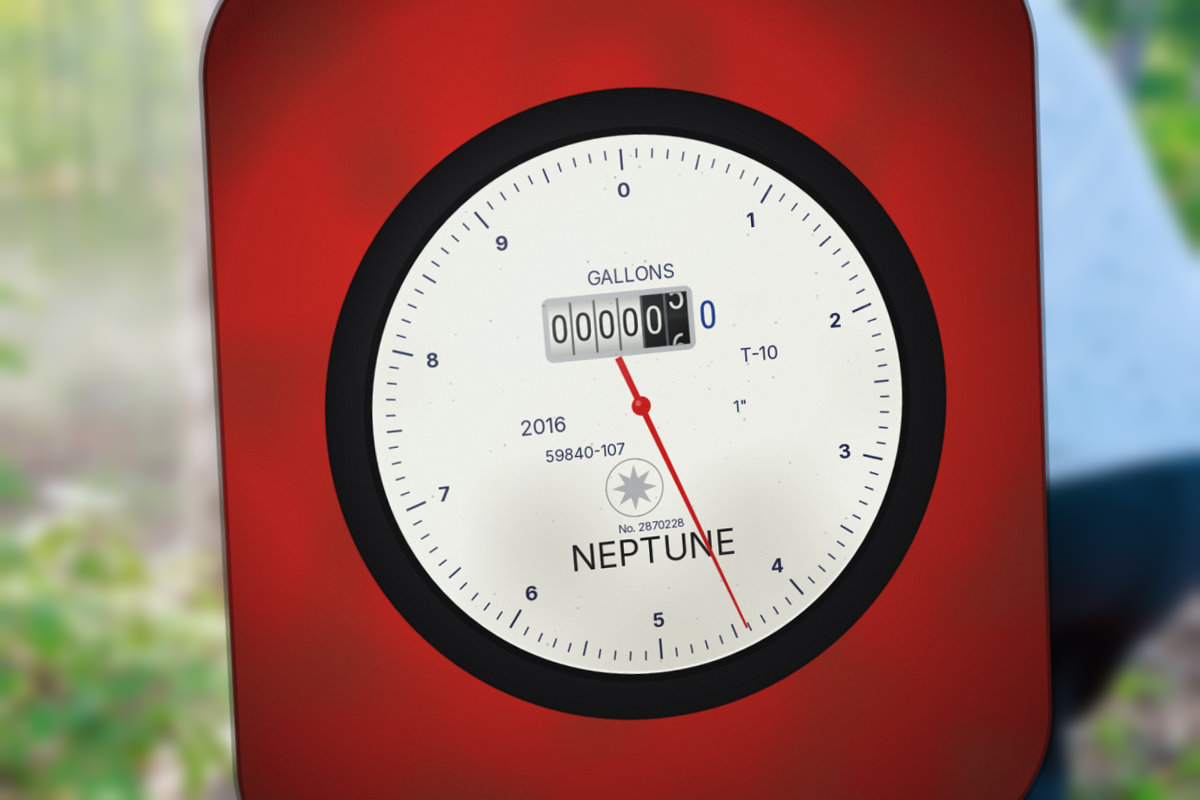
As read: **54.4** gal
